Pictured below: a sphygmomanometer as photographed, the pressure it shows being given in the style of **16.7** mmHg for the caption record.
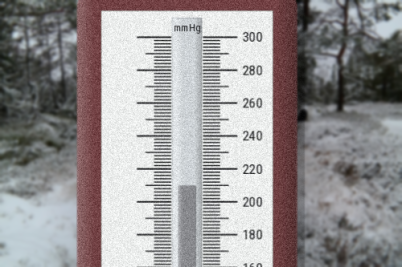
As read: **210** mmHg
